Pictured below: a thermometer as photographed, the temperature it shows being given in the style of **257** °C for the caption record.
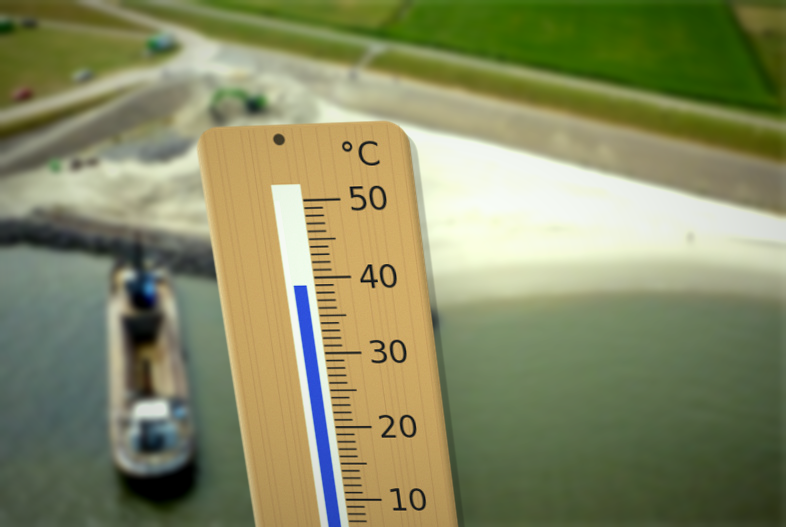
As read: **39** °C
